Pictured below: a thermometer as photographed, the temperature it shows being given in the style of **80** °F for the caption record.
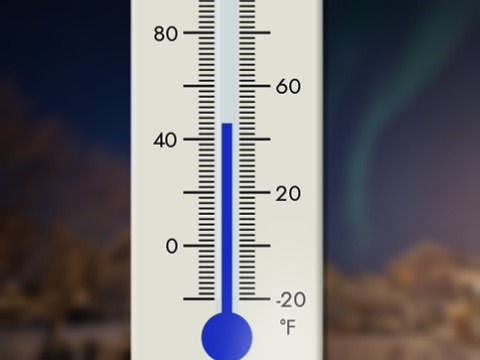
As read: **46** °F
